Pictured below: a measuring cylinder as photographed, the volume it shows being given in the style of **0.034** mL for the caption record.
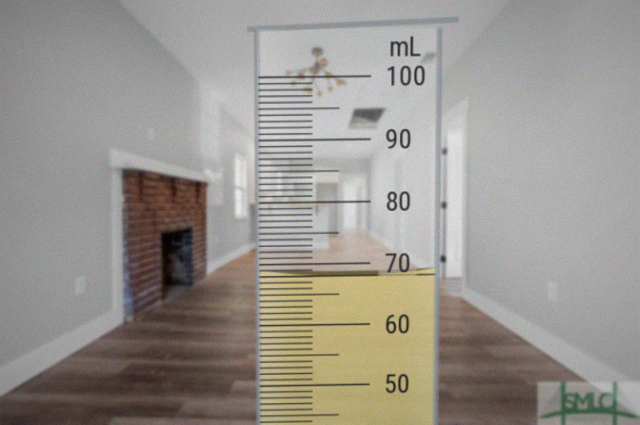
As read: **68** mL
